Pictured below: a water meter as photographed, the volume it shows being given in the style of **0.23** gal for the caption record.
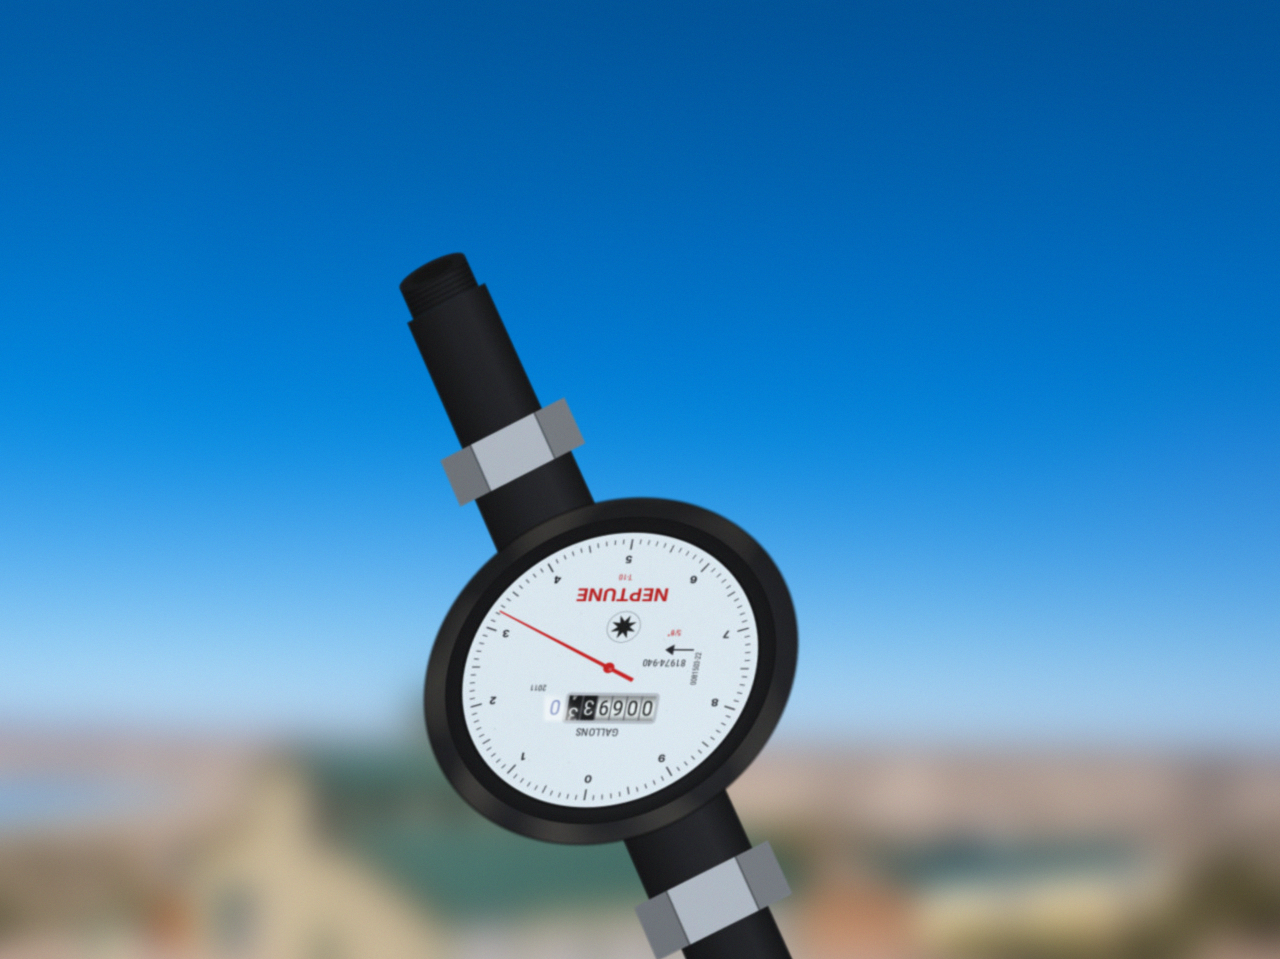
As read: **69333.2** gal
